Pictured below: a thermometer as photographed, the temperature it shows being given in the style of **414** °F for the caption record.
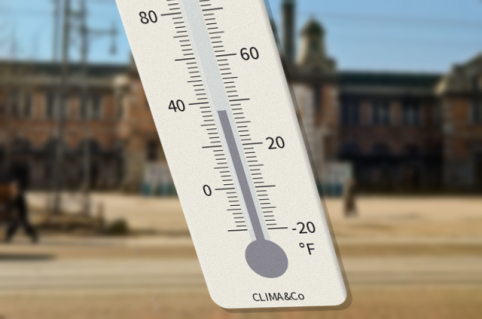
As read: **36** °F
